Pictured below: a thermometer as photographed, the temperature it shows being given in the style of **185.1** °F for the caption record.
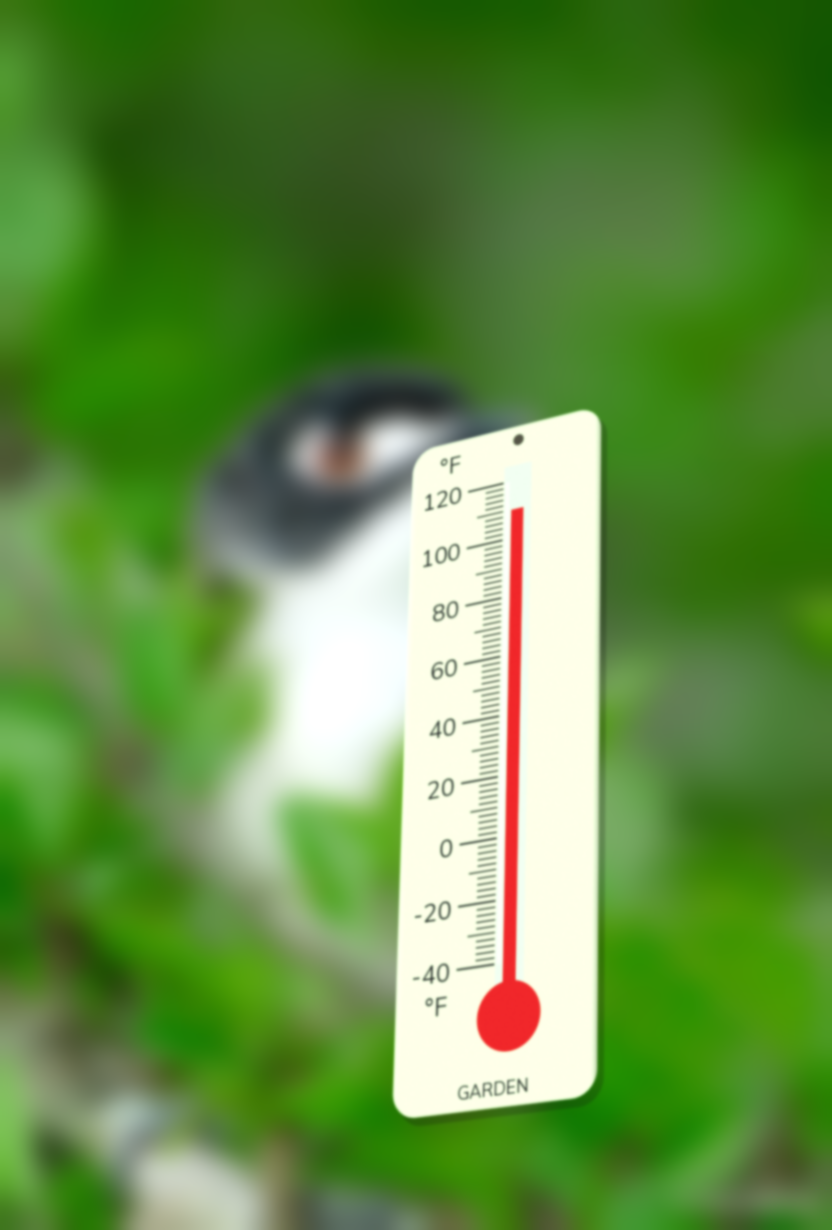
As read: **110** °F
